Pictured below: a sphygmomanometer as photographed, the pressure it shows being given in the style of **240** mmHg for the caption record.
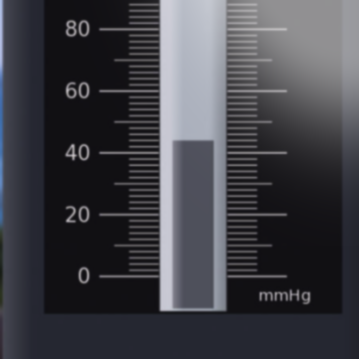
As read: **44** mmHg
